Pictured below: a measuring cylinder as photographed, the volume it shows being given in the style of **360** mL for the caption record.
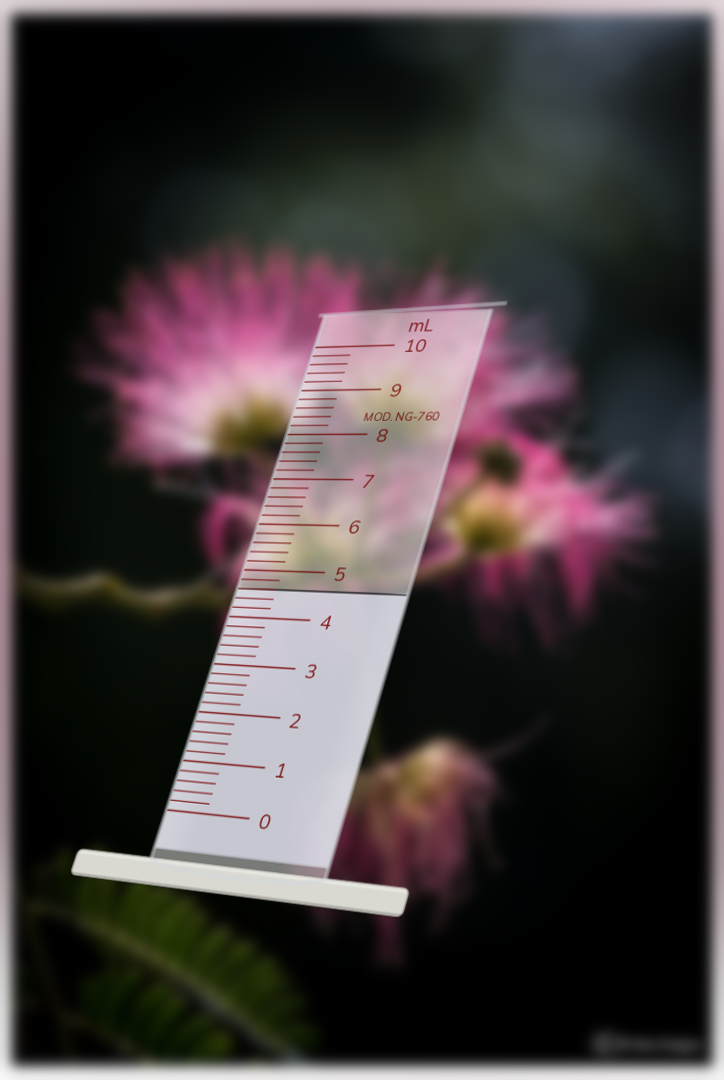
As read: **4.6** mL
